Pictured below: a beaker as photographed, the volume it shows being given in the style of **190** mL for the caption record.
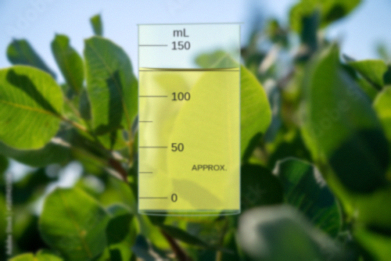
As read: **125** mL
